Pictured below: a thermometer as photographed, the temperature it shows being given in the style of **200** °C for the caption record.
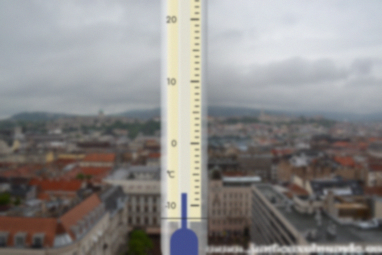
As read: **-8** °C
